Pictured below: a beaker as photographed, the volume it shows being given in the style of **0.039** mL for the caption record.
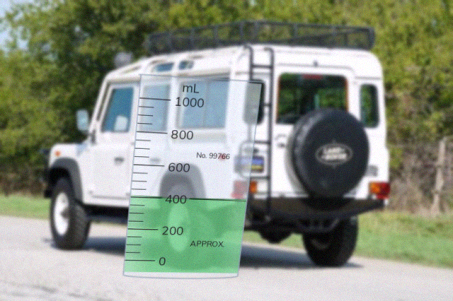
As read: **400** mL
